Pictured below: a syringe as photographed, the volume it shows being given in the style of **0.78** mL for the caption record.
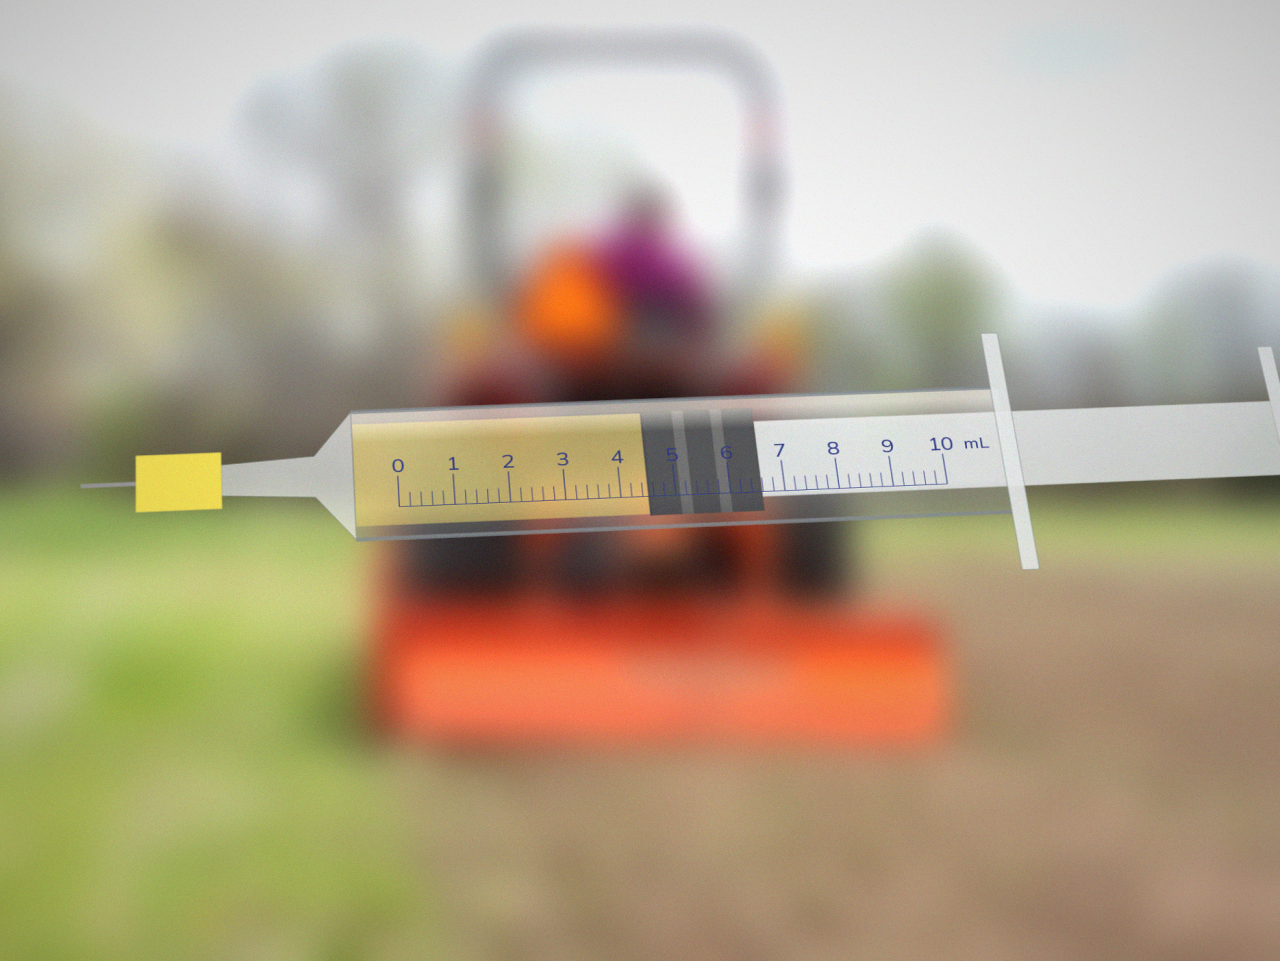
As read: **4.5** mL
